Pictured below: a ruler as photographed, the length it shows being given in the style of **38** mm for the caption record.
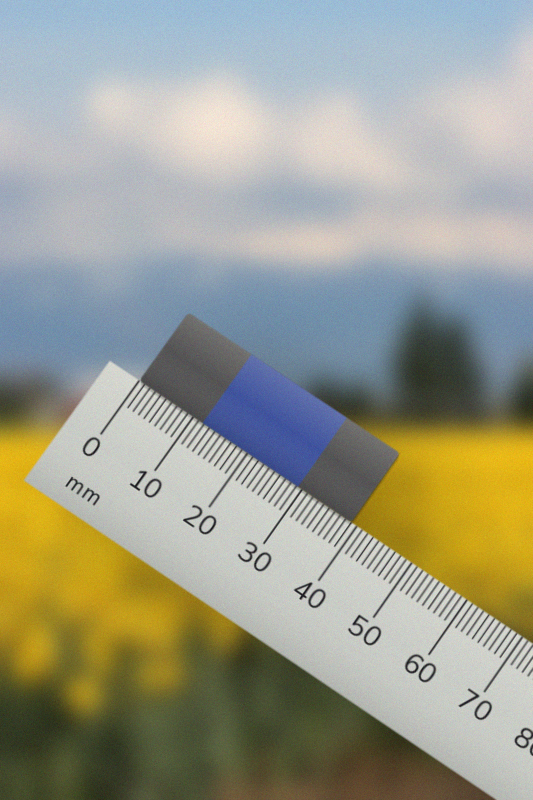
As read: **39** mm
